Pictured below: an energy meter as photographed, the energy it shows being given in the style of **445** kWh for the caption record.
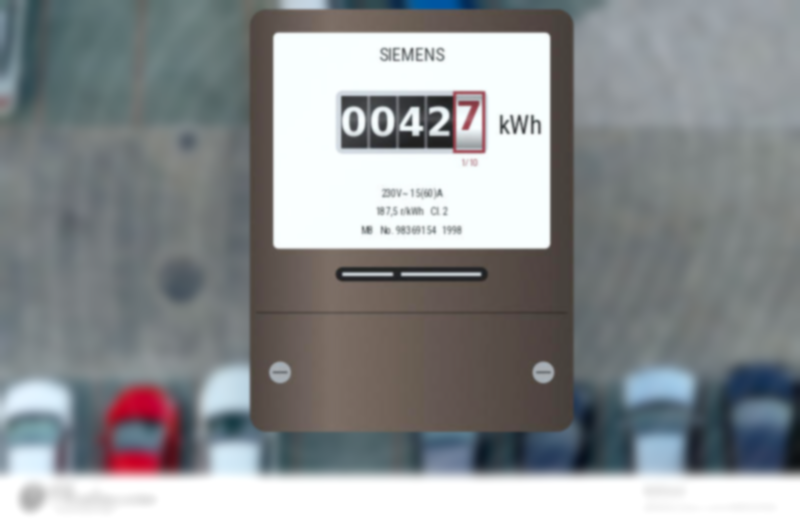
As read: **42.7** kWh
